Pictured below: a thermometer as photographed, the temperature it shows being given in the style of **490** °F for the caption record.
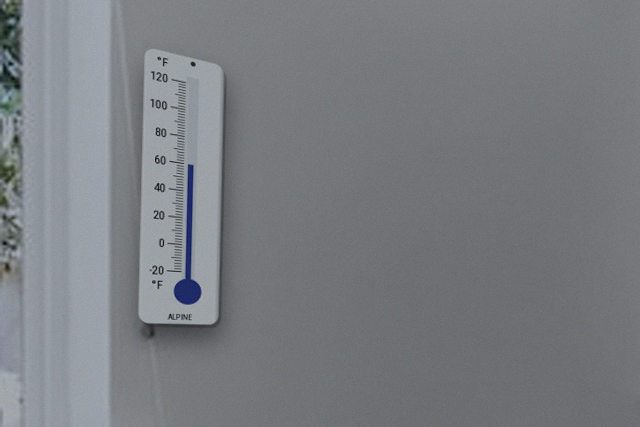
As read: **60** °F
